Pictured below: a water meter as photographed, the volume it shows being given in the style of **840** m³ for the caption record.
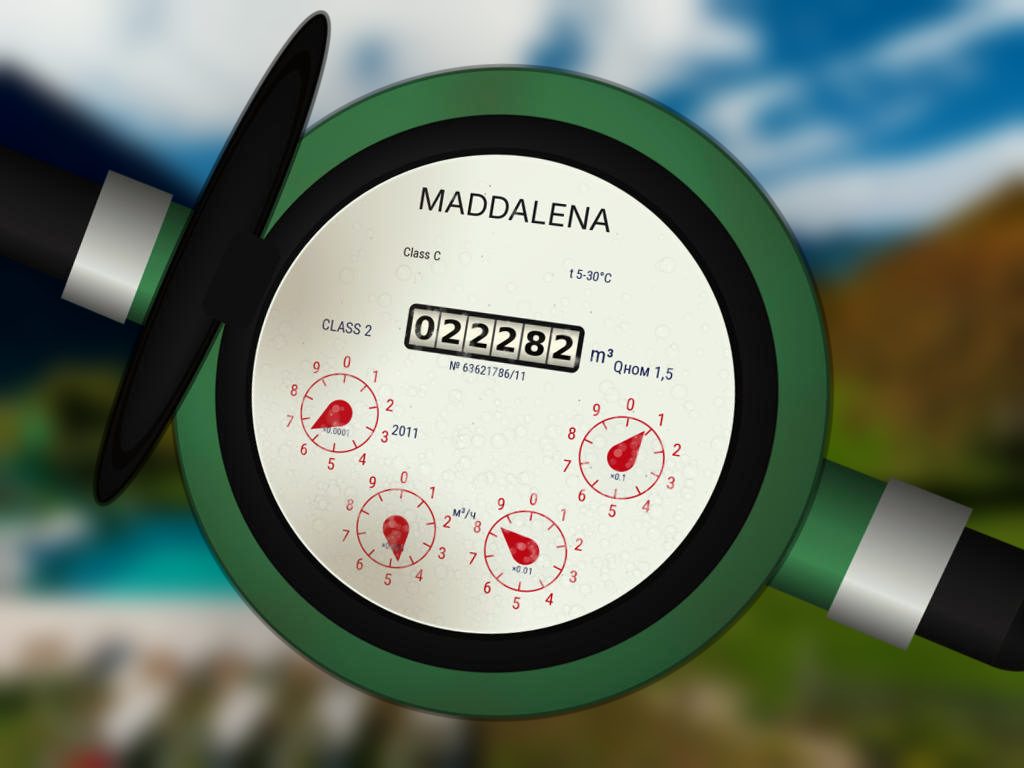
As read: **22282.0846** m³
